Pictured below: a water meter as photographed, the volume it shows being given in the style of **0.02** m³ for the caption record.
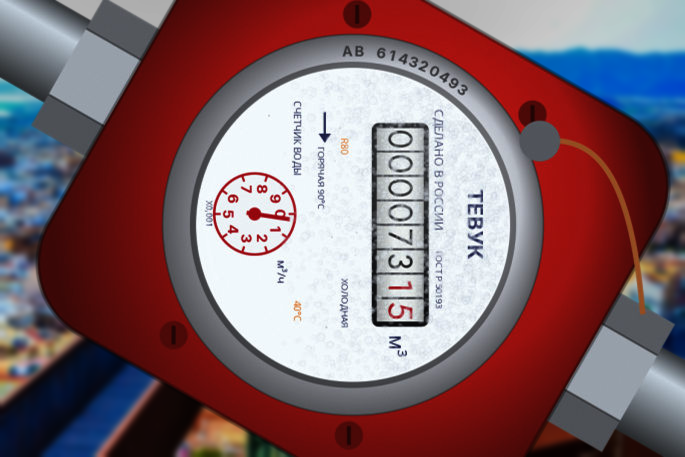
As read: **73.150** m³
